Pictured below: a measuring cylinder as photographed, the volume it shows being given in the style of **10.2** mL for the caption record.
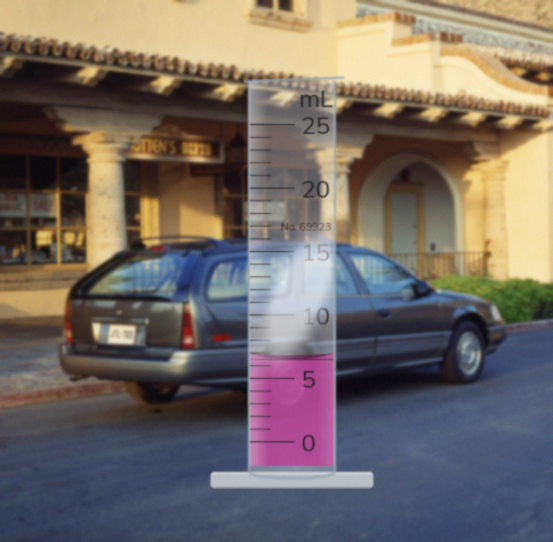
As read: **6.5** mL
